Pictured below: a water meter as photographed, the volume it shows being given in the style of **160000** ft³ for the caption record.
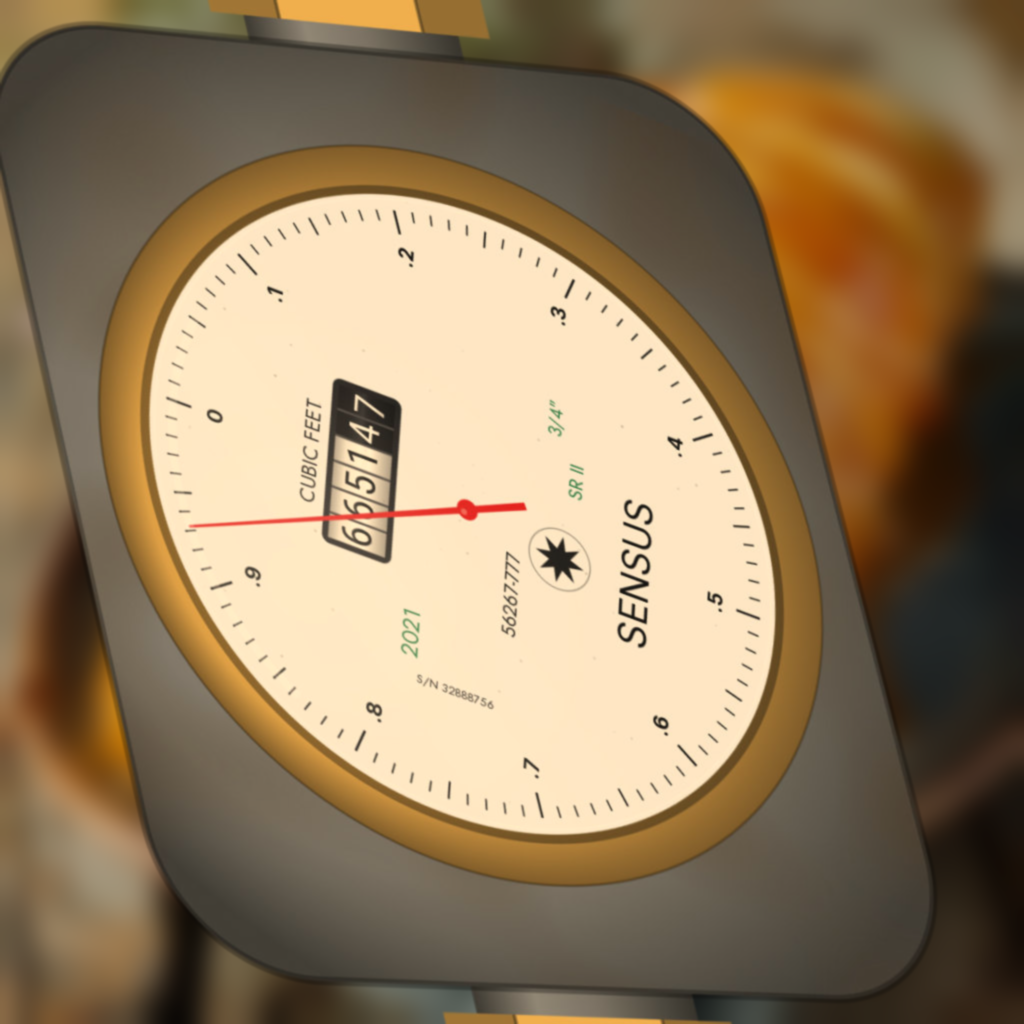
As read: **665146.93** ft³
